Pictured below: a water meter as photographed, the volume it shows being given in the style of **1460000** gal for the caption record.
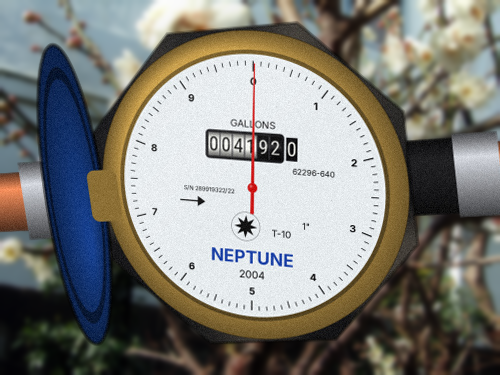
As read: **41920.0** gal
